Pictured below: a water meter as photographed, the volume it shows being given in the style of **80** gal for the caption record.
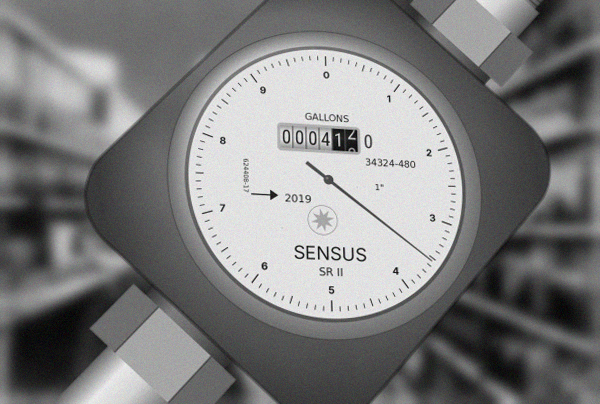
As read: **4123.5** gal
